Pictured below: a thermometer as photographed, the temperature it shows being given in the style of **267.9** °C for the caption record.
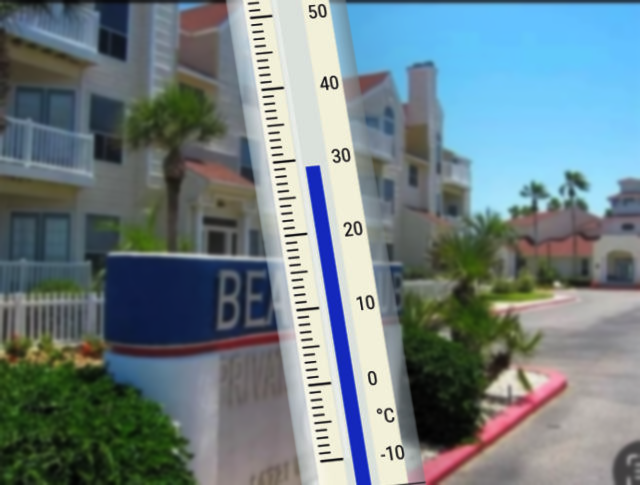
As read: **29** °C
